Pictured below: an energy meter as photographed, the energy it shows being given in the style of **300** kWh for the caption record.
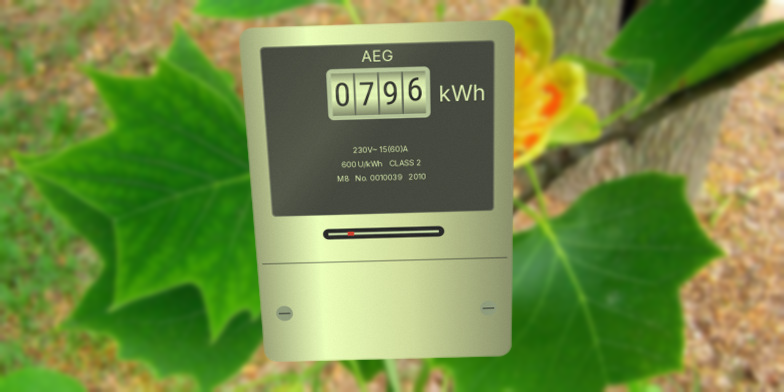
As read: **796** kWh
